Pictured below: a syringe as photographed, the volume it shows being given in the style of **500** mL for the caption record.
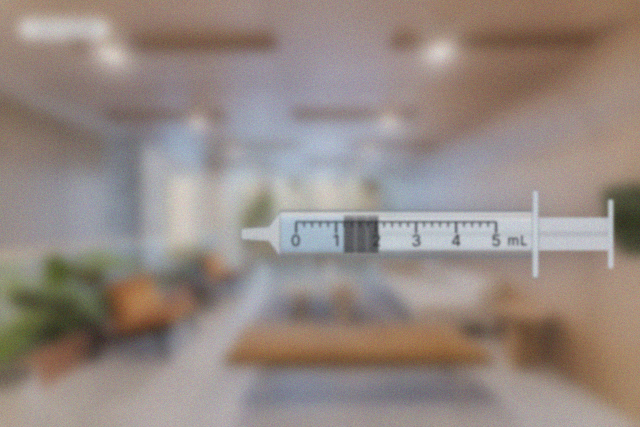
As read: **1.2** mL
